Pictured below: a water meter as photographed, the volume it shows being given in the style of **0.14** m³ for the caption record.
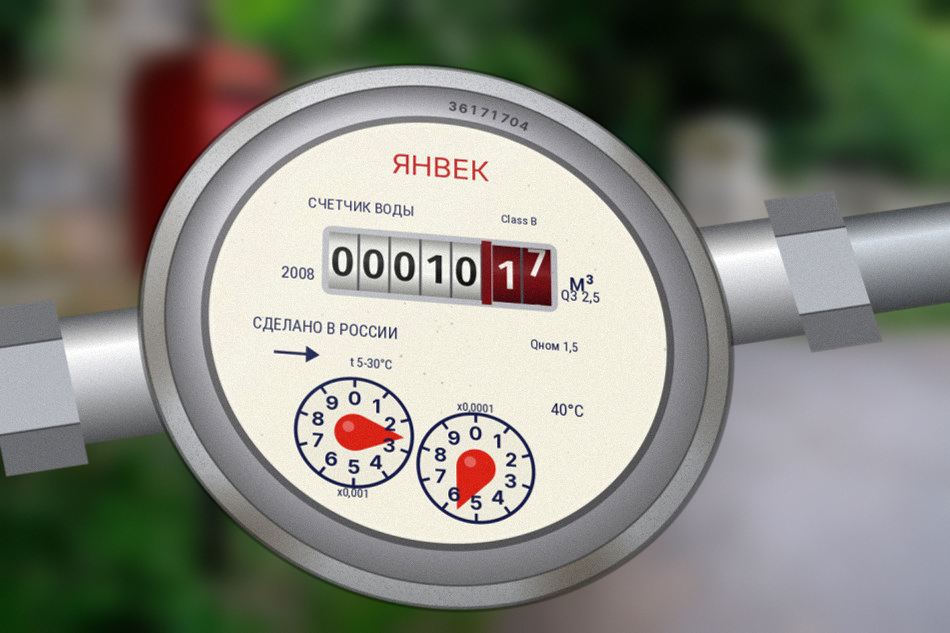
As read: **10.1725** m³
